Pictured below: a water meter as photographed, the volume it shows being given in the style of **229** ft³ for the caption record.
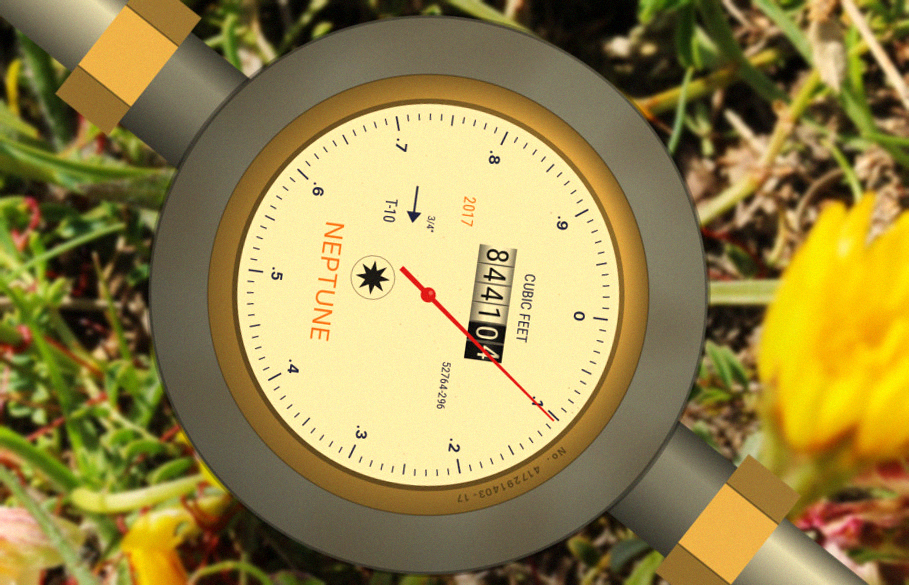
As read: **844104.10** ft³
